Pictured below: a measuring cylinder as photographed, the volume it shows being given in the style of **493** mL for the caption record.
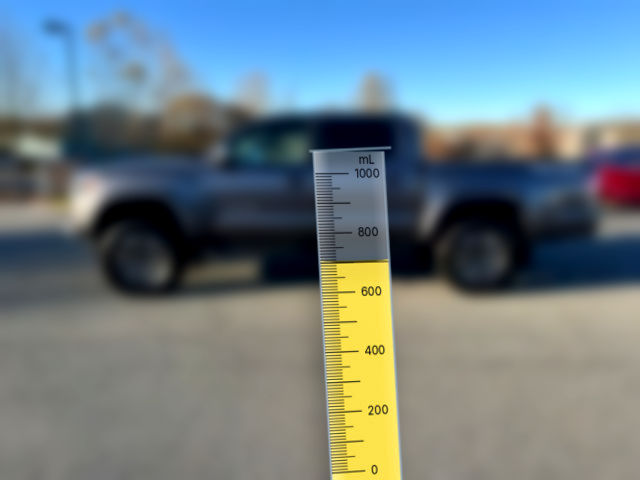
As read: **700** mL
